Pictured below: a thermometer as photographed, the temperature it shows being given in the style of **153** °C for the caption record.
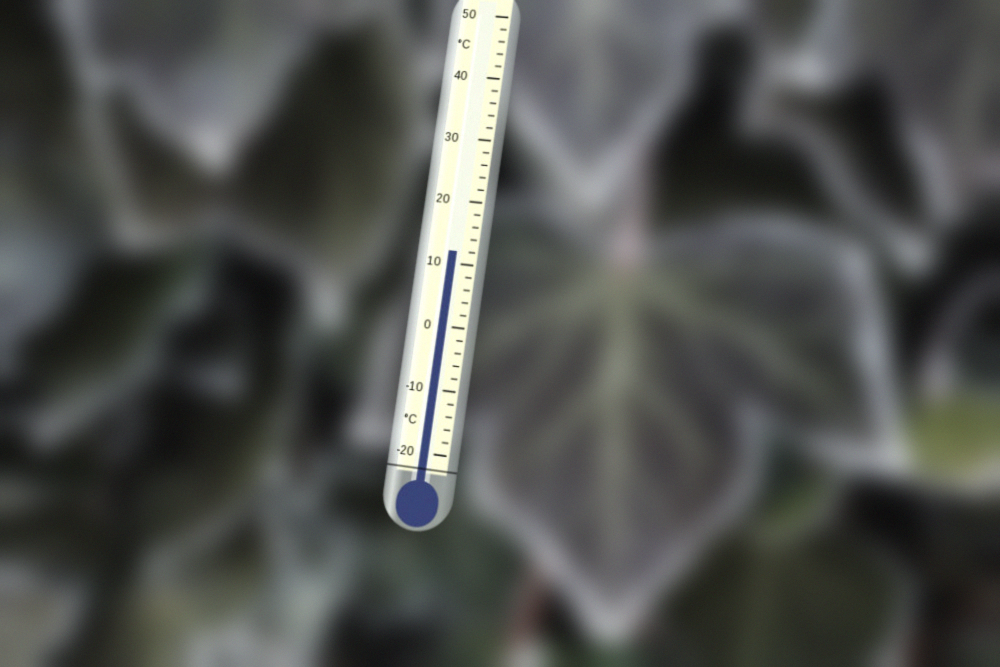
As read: **12** °C
